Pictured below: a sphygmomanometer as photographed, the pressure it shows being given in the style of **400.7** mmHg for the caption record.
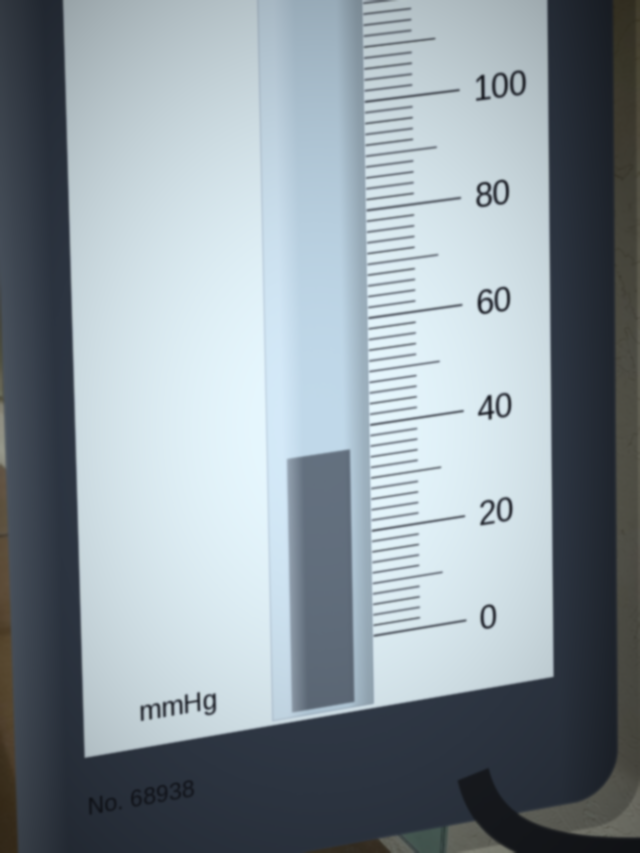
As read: **36** mmHg
